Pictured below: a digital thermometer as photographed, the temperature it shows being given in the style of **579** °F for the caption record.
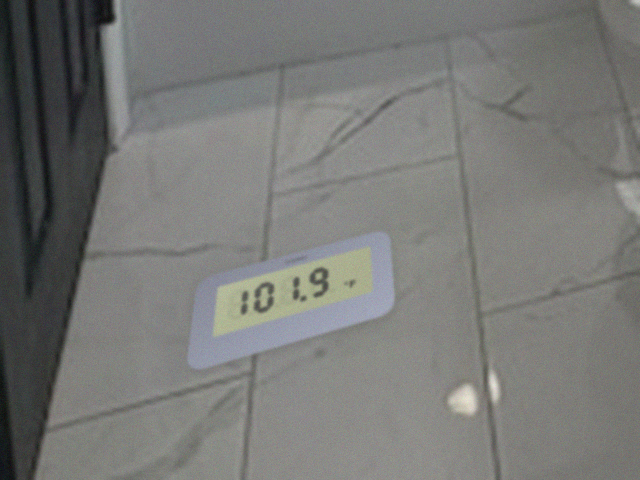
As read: **101.9** °F
